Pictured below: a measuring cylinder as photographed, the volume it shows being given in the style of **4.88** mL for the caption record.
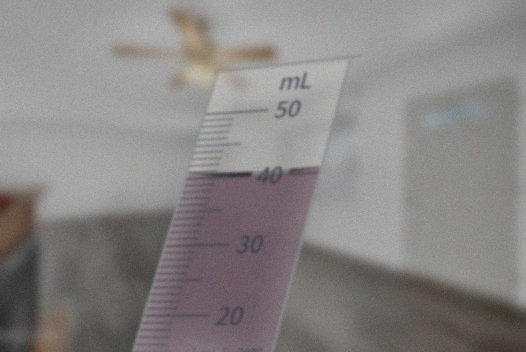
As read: **40** mL
